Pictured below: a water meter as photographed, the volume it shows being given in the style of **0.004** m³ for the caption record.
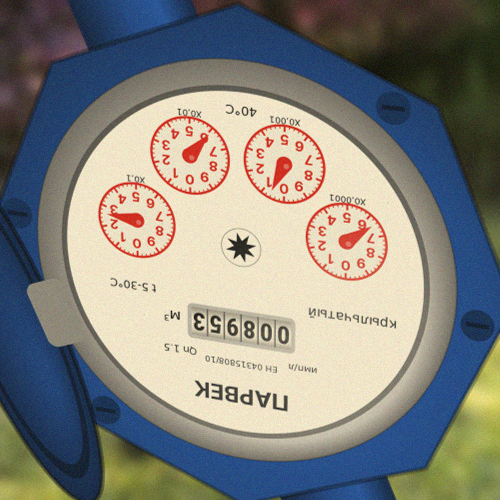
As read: **8953.2606** m³
